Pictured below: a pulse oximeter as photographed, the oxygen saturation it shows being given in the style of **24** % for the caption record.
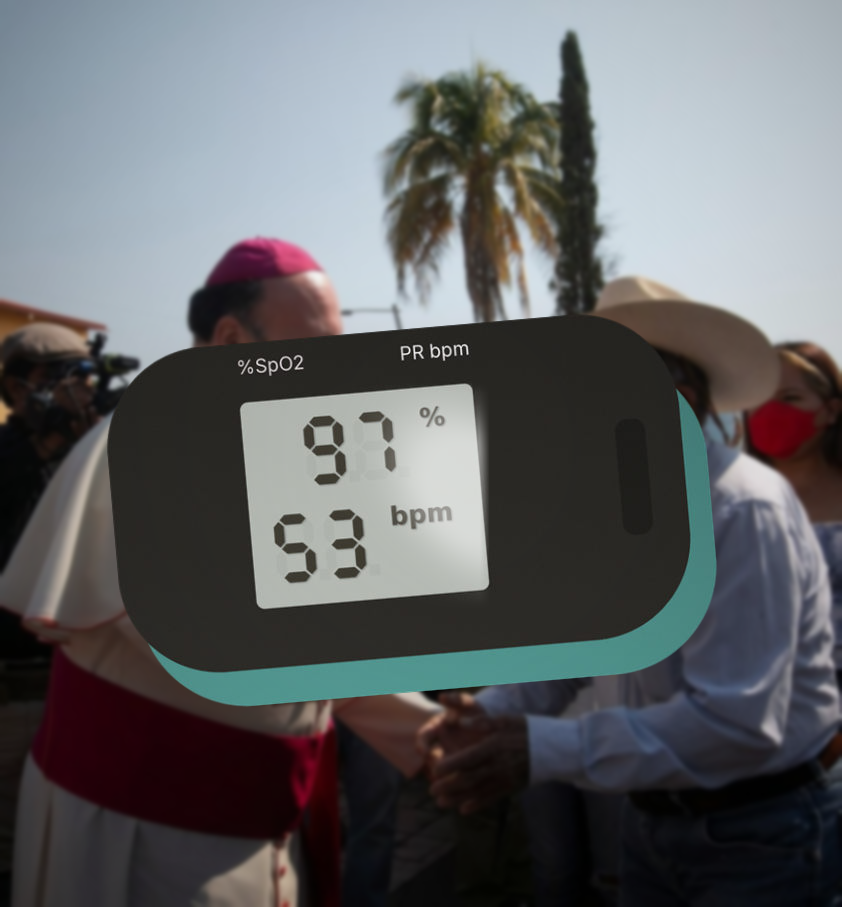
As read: **97** %
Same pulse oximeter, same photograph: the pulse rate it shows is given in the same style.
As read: **53** bpm
